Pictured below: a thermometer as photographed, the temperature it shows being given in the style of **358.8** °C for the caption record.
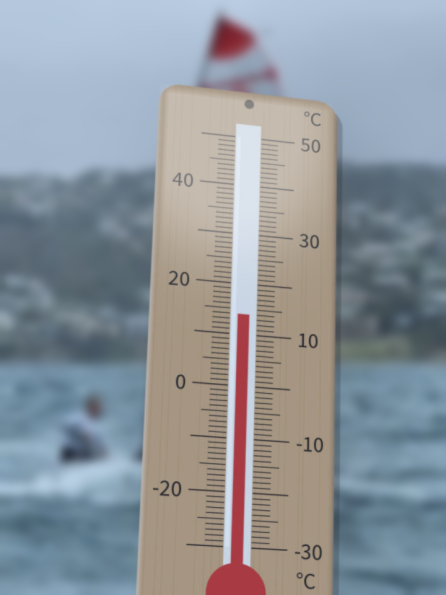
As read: **14** °C
